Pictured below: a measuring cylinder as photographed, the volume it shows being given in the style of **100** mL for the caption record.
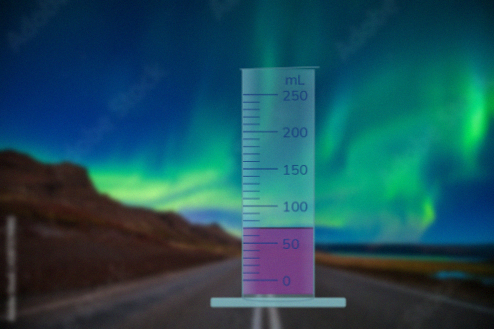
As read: **70** mL
